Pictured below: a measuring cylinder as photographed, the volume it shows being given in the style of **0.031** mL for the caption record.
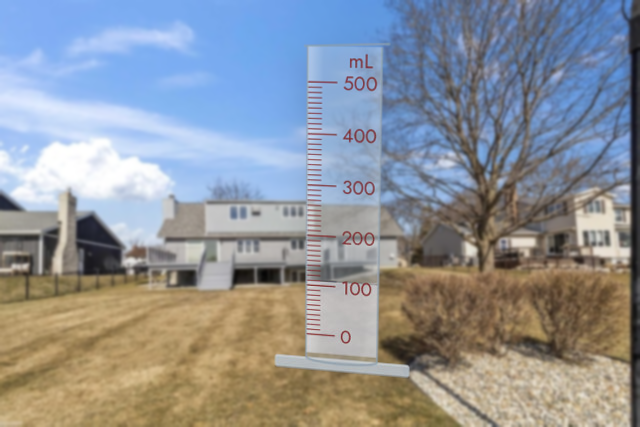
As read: **110** mL
